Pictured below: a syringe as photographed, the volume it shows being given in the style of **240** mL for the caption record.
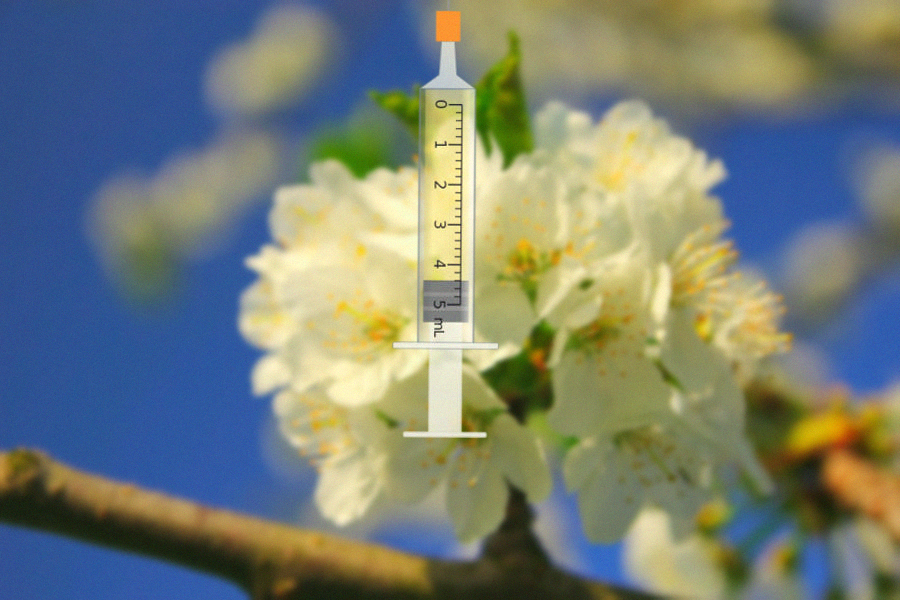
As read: **4.4** mL
